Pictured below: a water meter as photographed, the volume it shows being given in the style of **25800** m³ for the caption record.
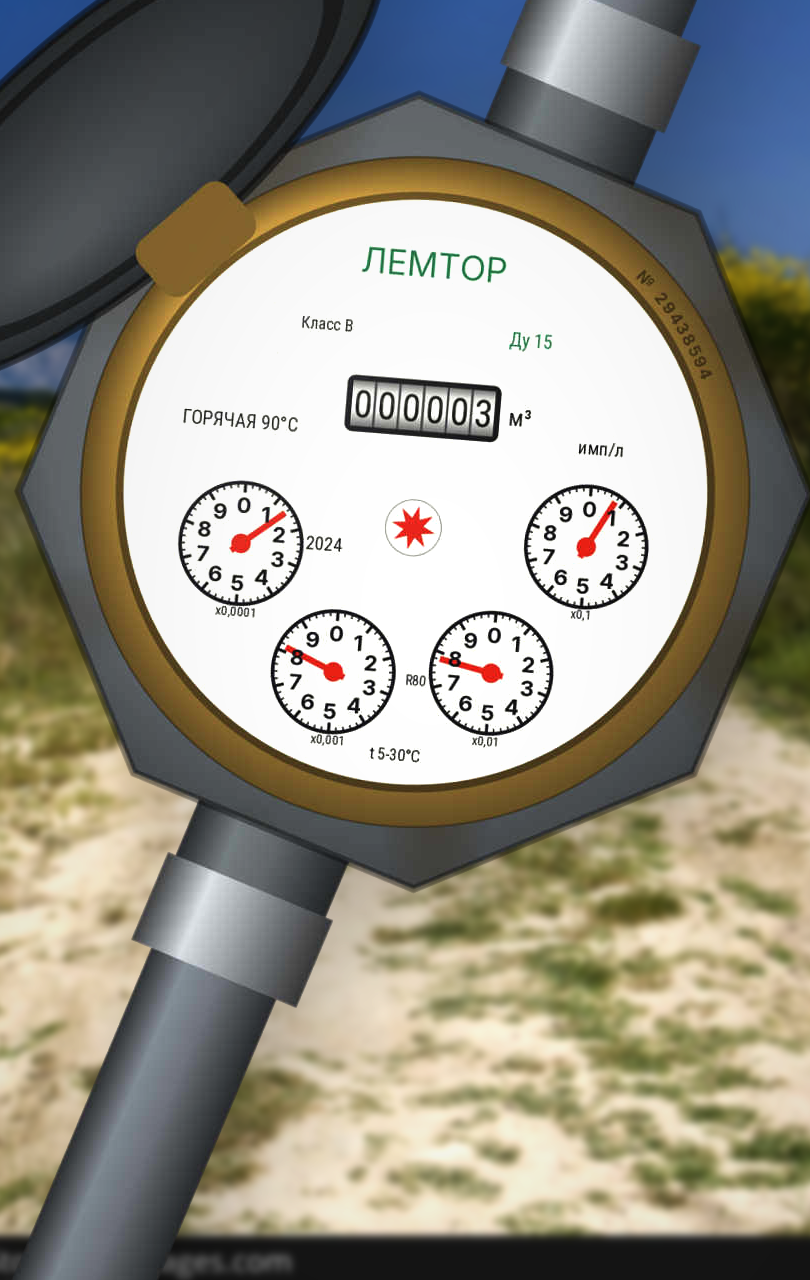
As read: **3.0781** m³
